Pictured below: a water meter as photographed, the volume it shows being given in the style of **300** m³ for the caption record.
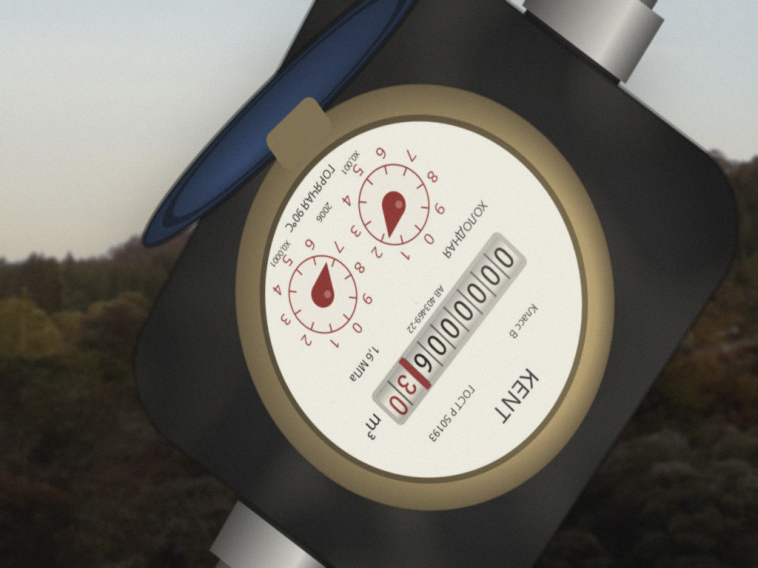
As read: **6.3016** m³
